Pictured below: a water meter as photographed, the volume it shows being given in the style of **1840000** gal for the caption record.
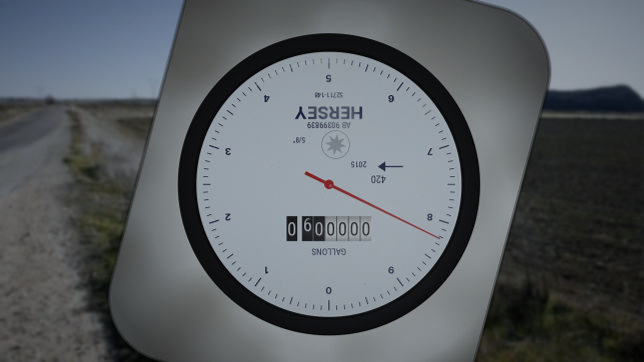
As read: **88.2** gal
